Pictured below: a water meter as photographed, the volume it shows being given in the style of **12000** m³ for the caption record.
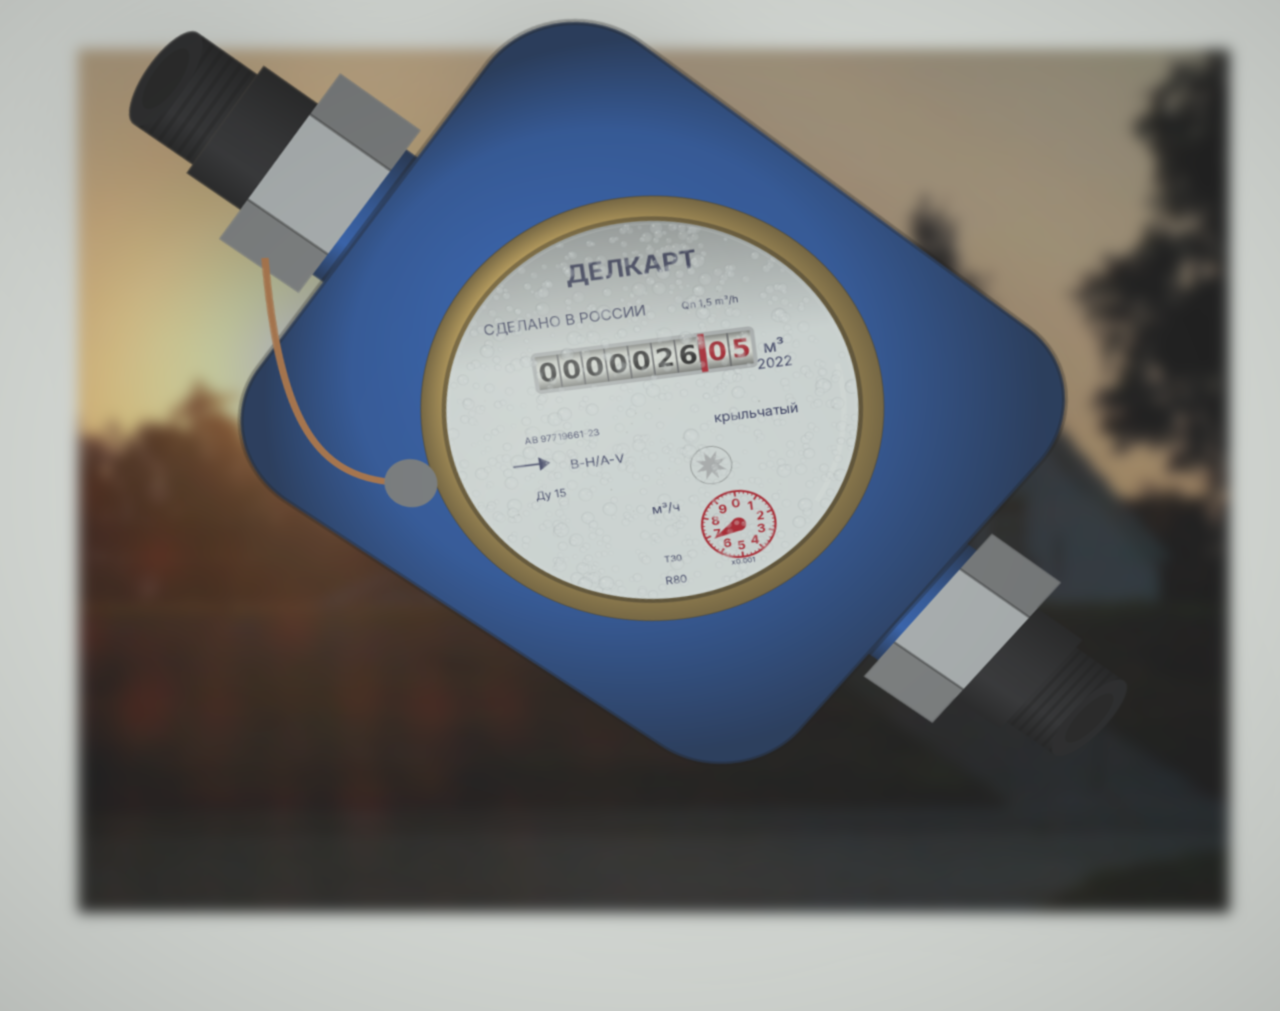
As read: **26.056** m³
